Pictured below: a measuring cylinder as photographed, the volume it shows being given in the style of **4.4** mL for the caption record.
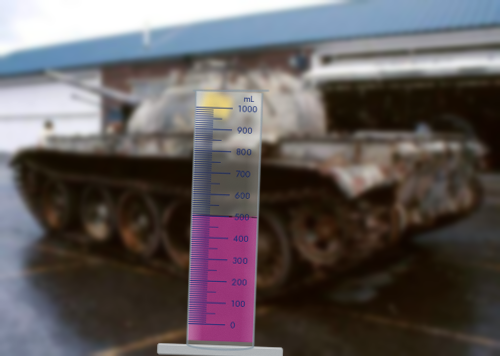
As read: **500** mL
